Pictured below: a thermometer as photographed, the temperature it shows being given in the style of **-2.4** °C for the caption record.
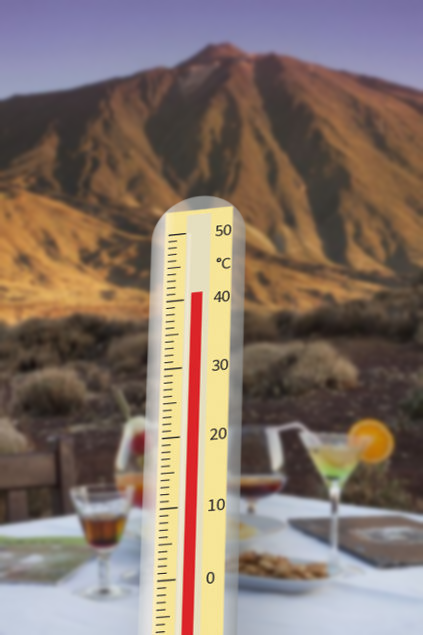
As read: **41** °C
